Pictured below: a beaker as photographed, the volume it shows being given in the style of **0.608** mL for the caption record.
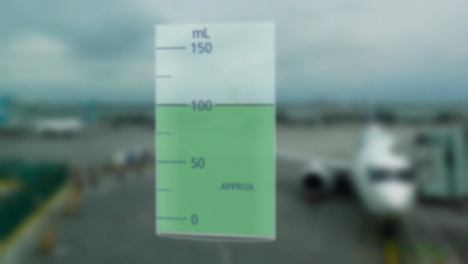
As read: **100** mL
